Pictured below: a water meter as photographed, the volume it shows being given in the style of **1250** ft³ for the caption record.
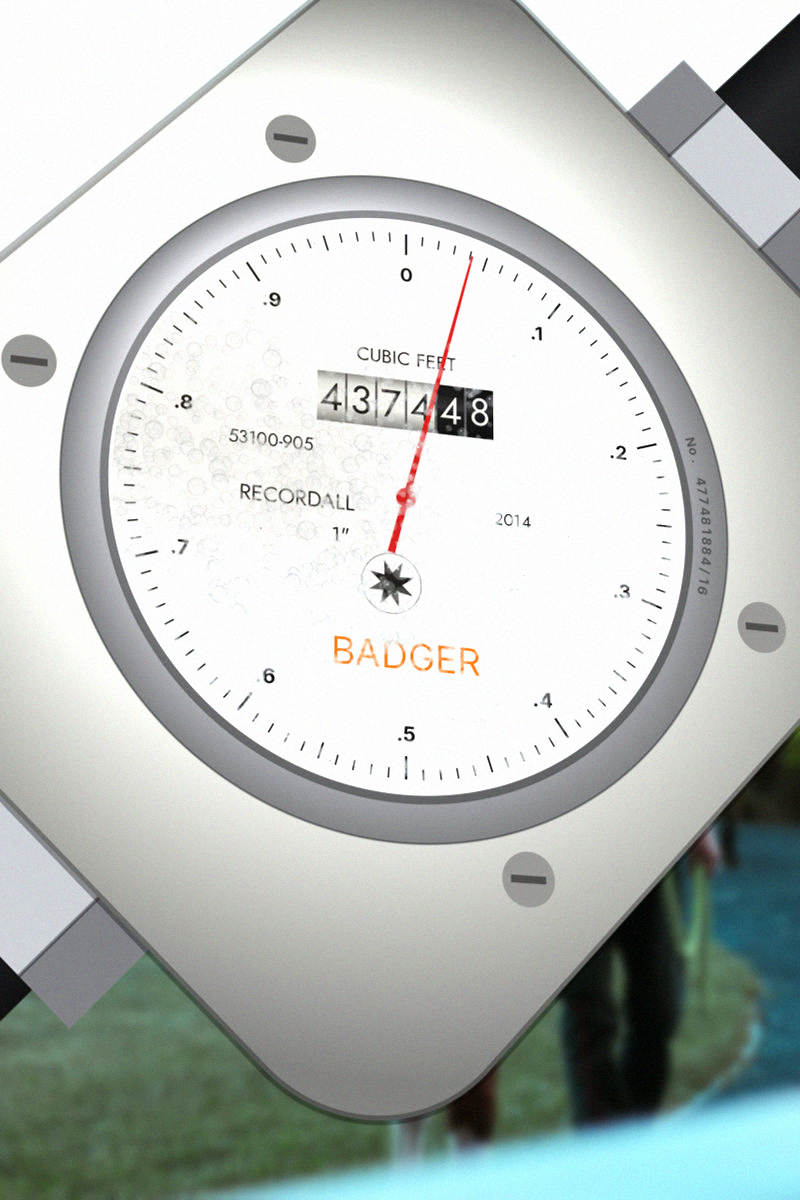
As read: **437448.04** ft³
